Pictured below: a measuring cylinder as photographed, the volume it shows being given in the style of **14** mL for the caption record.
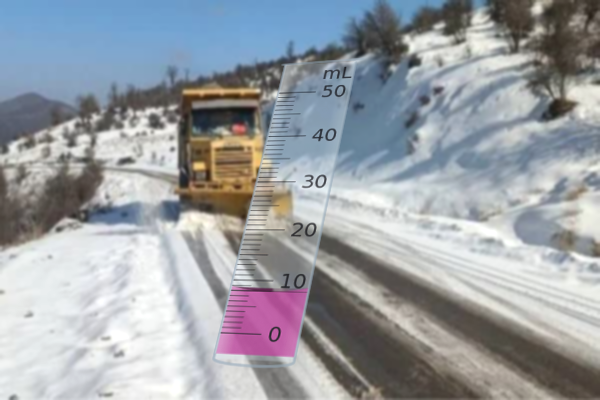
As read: **8** mL
